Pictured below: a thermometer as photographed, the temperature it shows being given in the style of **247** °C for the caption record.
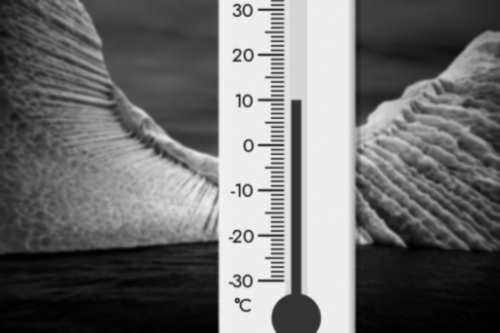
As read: **10** °C
